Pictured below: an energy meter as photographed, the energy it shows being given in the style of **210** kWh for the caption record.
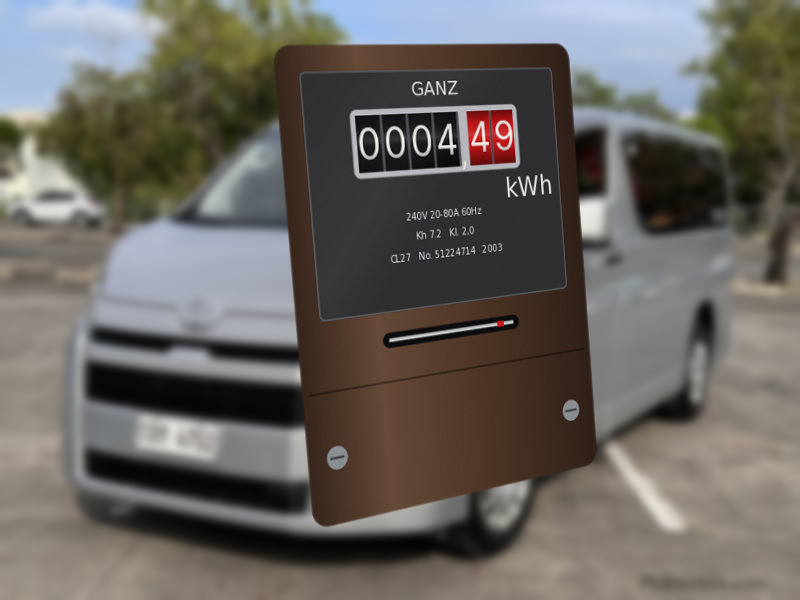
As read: **4.49** kWh
